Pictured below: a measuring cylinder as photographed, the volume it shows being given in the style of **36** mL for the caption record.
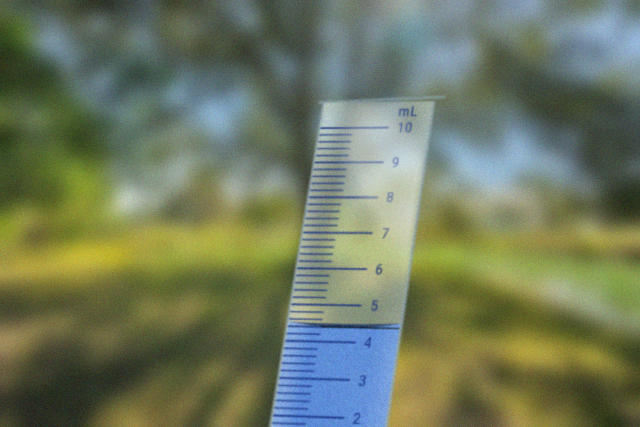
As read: **4.4** mL
